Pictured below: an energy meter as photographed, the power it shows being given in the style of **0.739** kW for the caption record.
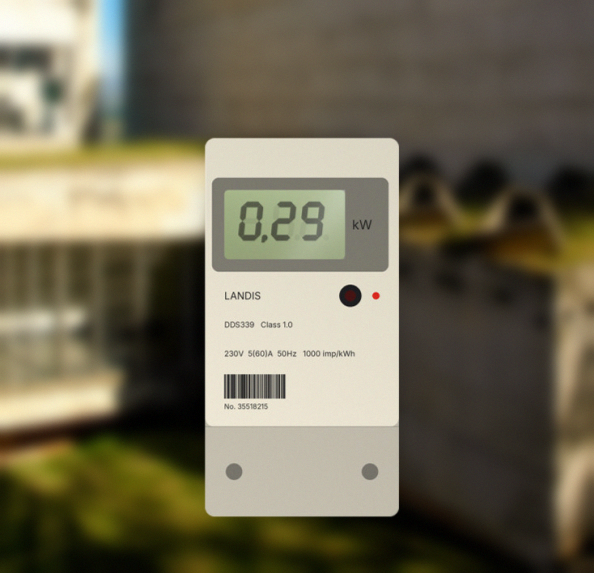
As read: **0.29** kW
